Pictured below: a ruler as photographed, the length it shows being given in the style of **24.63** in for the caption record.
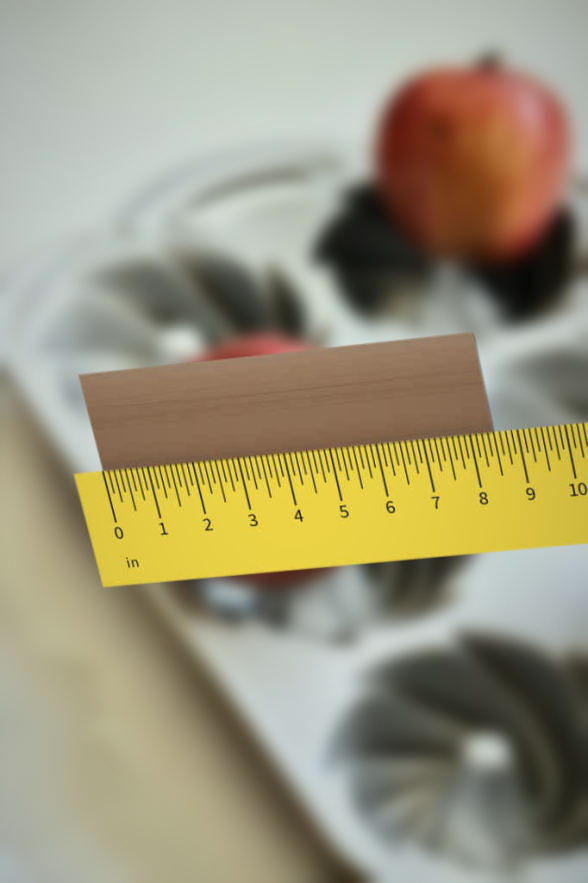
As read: **8.5** in
